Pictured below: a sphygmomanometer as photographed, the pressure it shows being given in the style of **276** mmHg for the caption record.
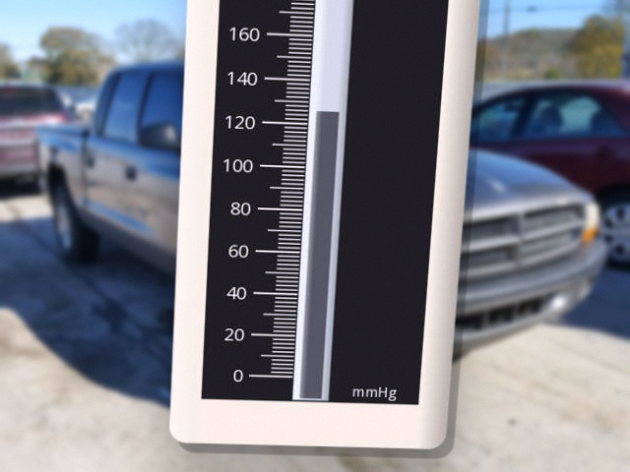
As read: **126** mmHg
